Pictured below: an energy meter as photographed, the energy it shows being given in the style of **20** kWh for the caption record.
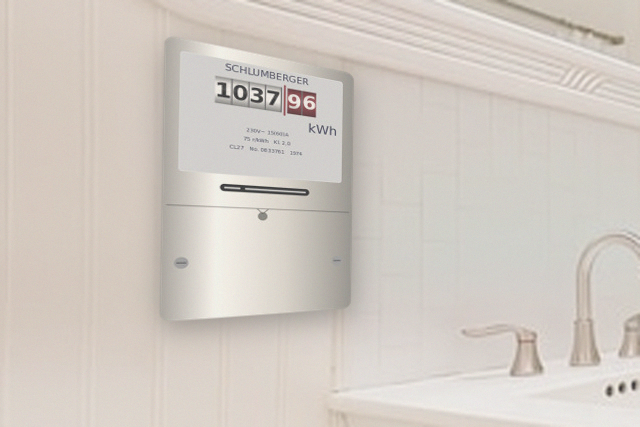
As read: **1037.96** kWh
